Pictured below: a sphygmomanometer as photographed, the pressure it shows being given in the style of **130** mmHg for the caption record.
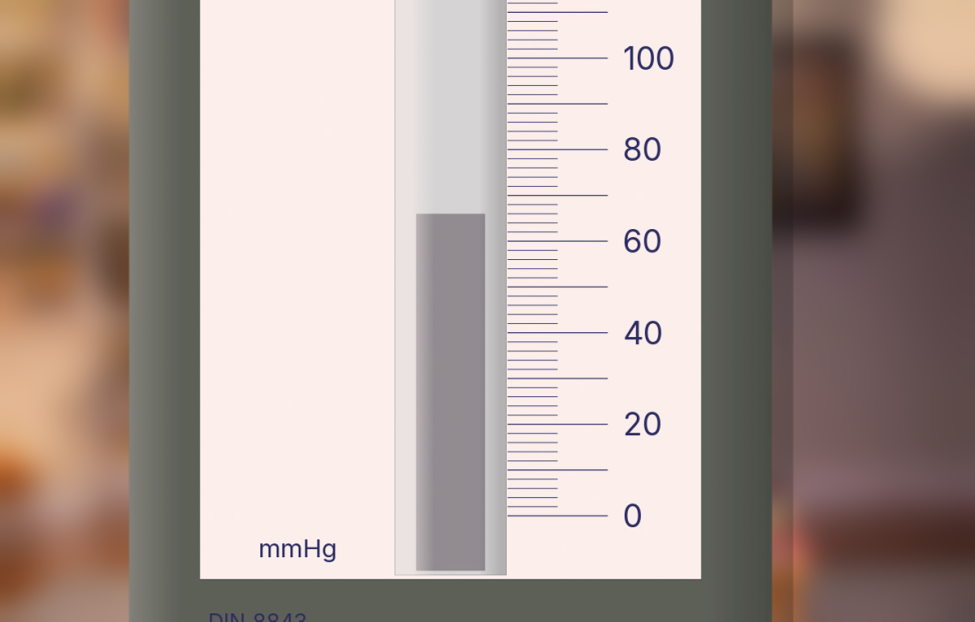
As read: **66** mmHg
